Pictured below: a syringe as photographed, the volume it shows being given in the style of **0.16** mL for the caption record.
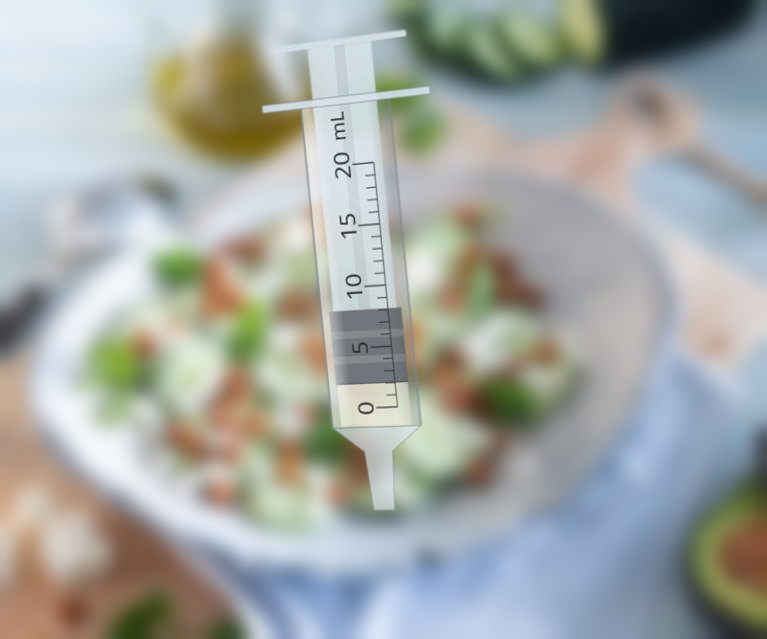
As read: **2** mL
